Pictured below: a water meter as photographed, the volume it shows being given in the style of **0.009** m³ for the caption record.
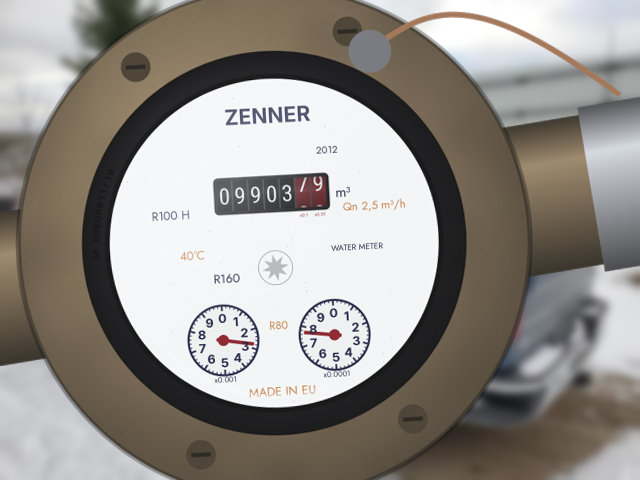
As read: **9903.7927** m³
